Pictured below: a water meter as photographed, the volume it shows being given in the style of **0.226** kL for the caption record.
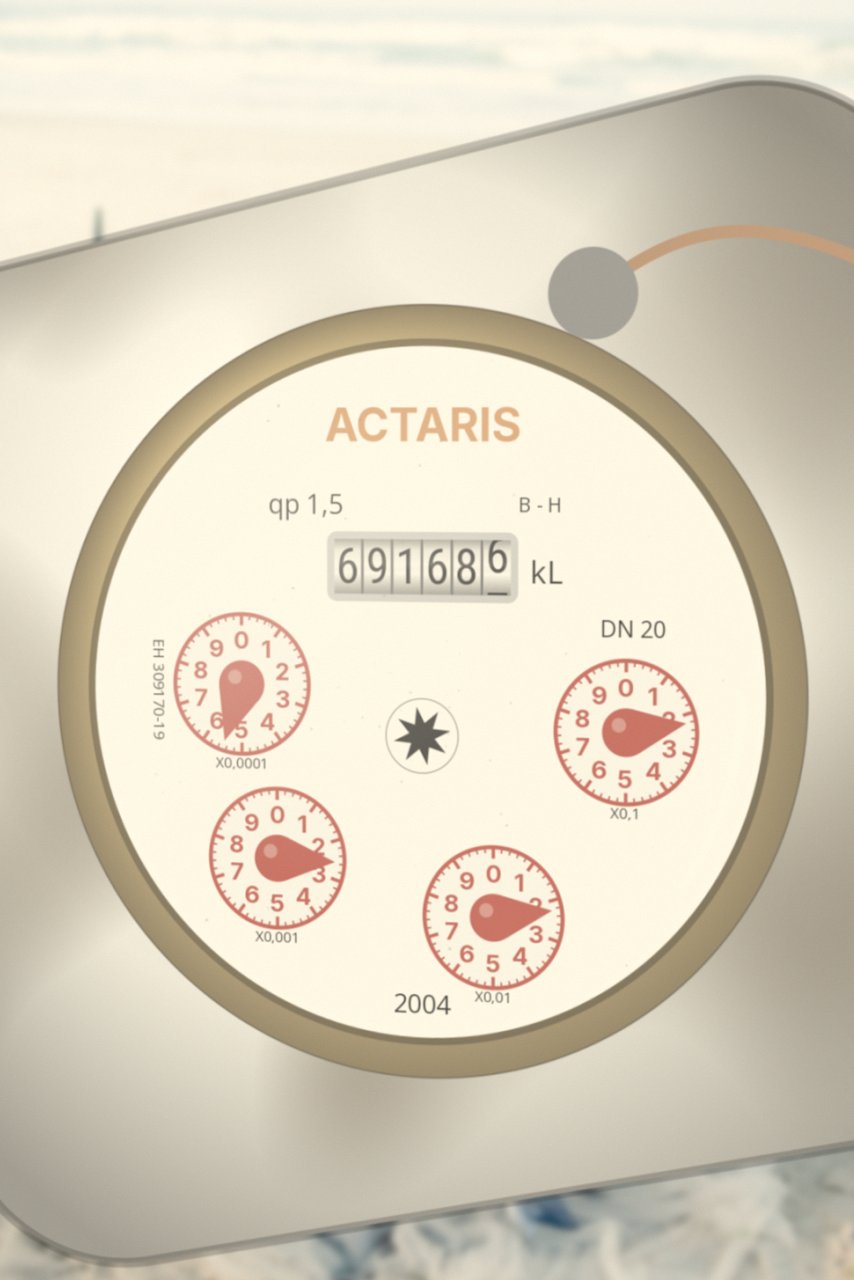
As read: **691686.2225** kL
